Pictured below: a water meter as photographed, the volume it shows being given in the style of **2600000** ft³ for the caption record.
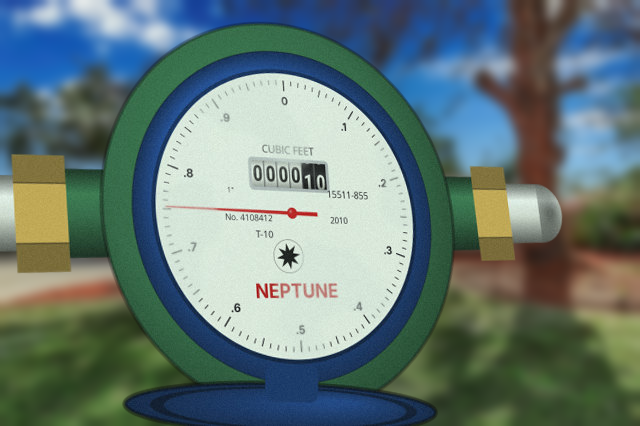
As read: **9.75** ft³
